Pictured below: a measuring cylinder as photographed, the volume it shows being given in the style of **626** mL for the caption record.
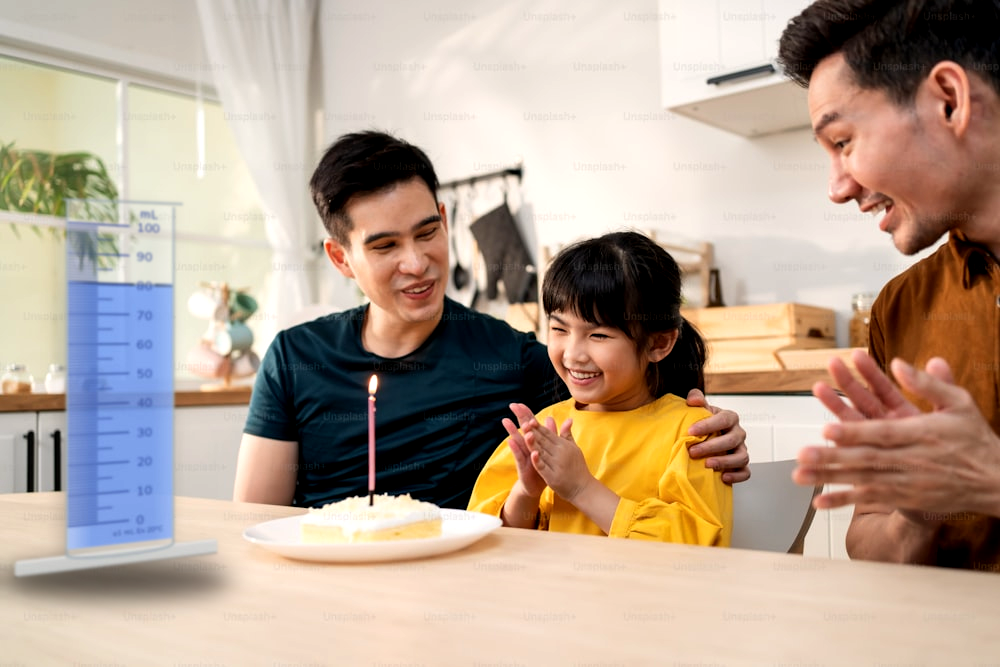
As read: **80** mL
